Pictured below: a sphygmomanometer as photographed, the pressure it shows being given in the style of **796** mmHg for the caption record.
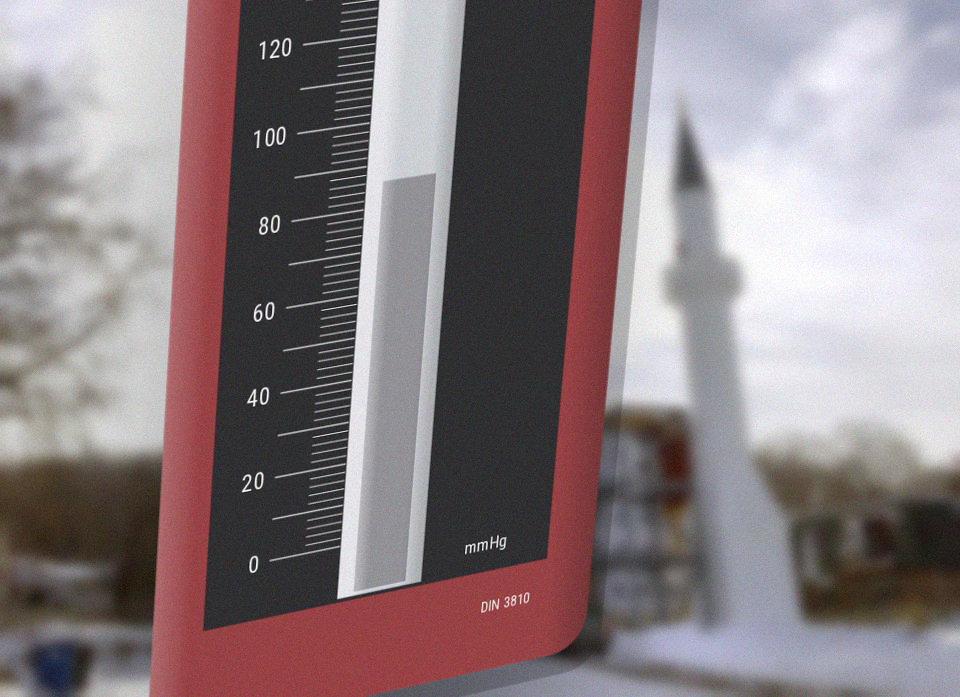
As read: **86** mmHg
